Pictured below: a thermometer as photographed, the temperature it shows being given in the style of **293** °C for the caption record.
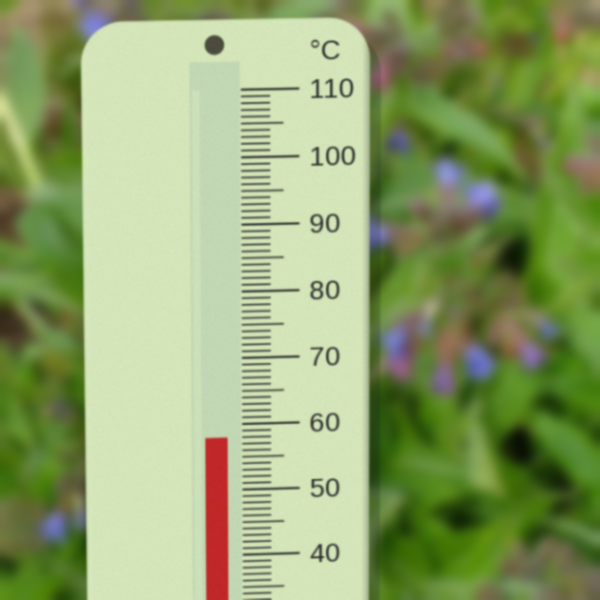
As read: **58** °C
